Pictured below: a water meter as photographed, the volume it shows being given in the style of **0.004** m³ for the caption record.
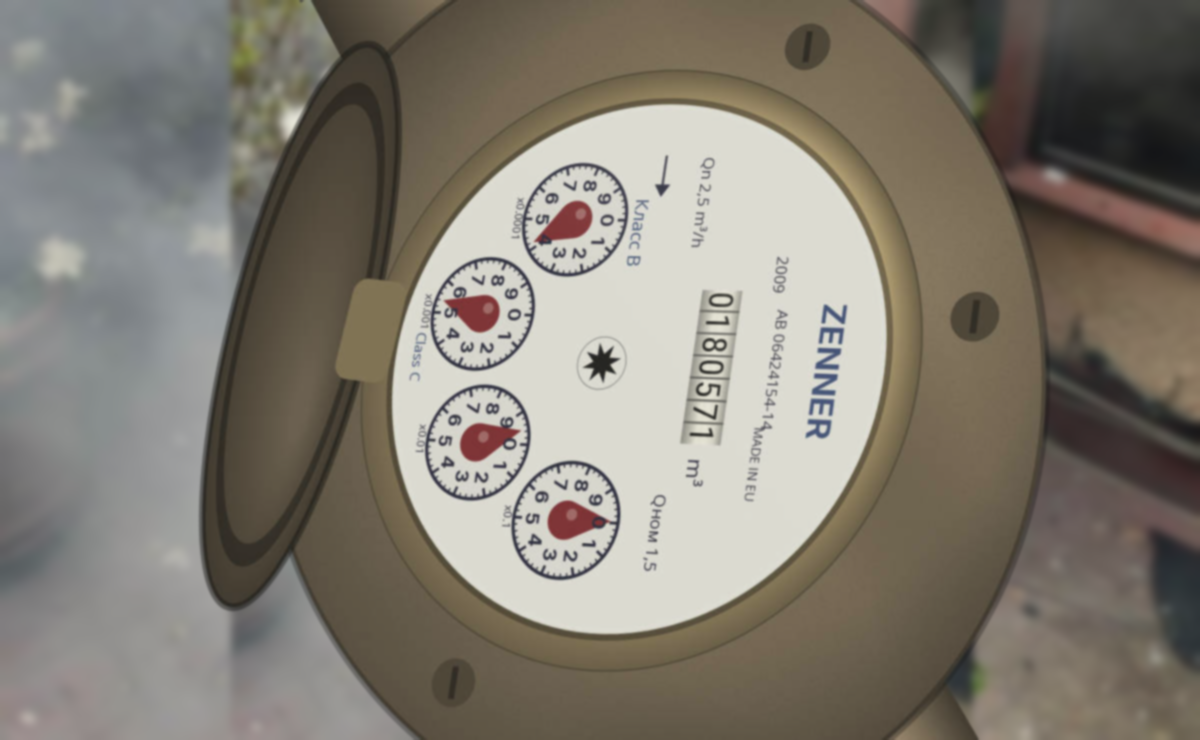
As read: **180570.9954** m³
